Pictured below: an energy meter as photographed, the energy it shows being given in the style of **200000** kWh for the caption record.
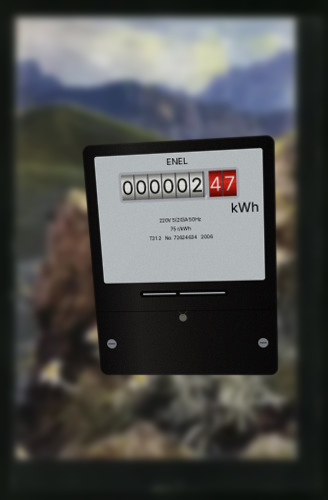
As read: **2.47** kWh
